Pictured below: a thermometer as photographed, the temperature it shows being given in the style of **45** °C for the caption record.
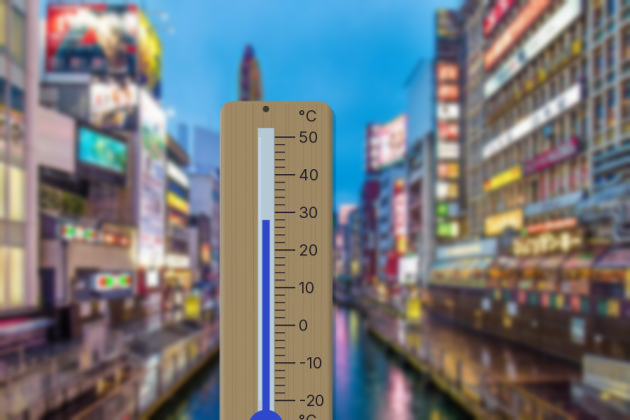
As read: **28** °C
